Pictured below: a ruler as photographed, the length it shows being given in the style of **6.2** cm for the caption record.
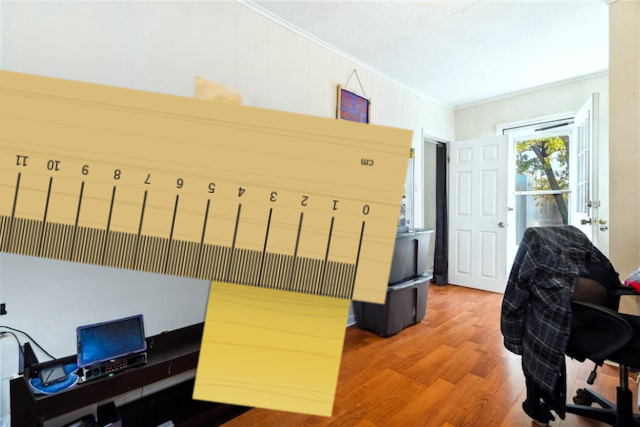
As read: **4.5** cm
